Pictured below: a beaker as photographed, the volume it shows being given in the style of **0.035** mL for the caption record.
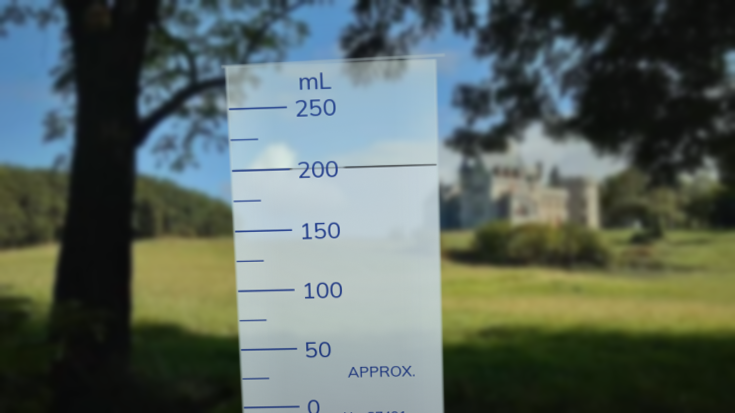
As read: **200** mL
